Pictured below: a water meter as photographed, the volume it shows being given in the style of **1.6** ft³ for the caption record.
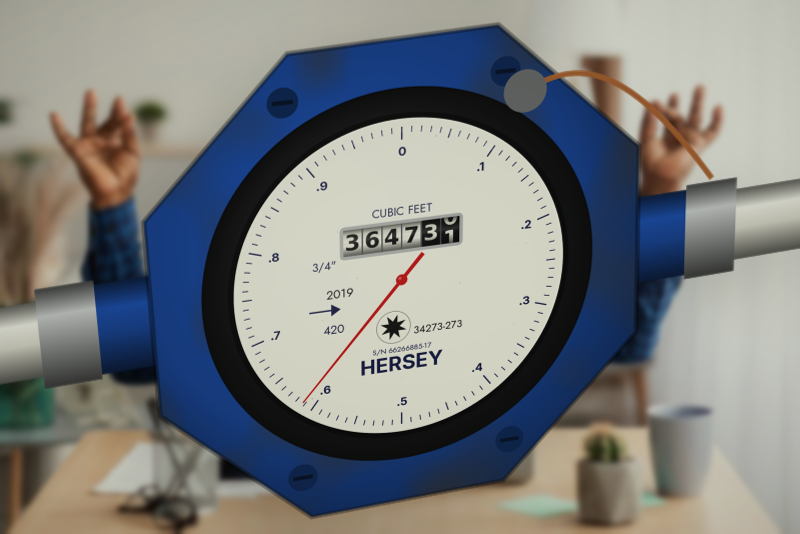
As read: **364730.61** ft³
